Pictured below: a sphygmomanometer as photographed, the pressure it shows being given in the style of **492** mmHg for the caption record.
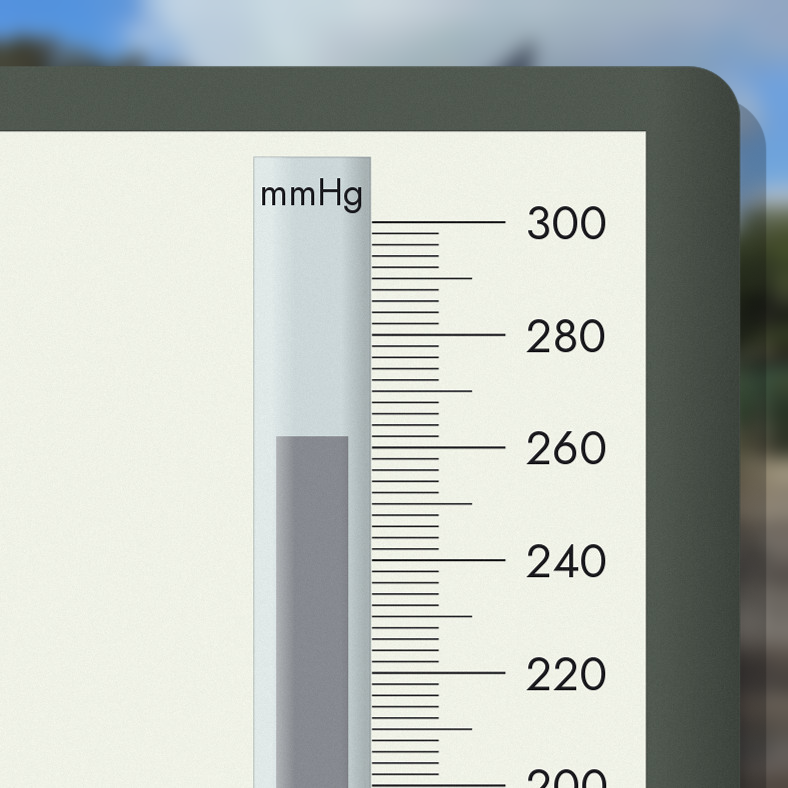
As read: **262** mmHg
